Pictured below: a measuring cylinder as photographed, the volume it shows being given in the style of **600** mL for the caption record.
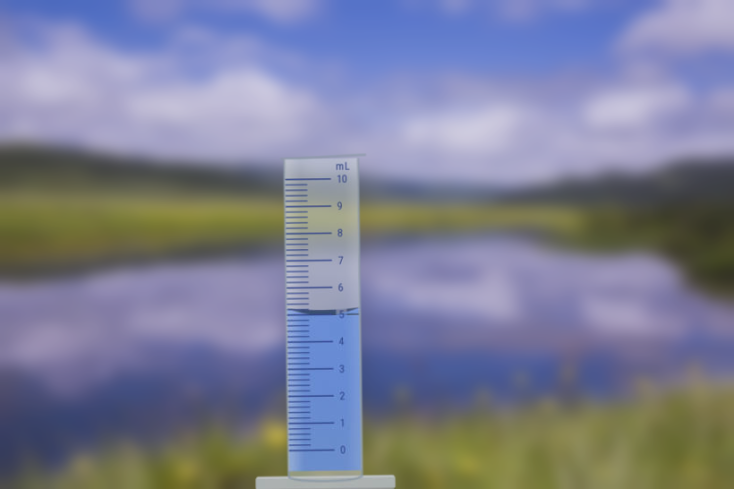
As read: **5** mL
